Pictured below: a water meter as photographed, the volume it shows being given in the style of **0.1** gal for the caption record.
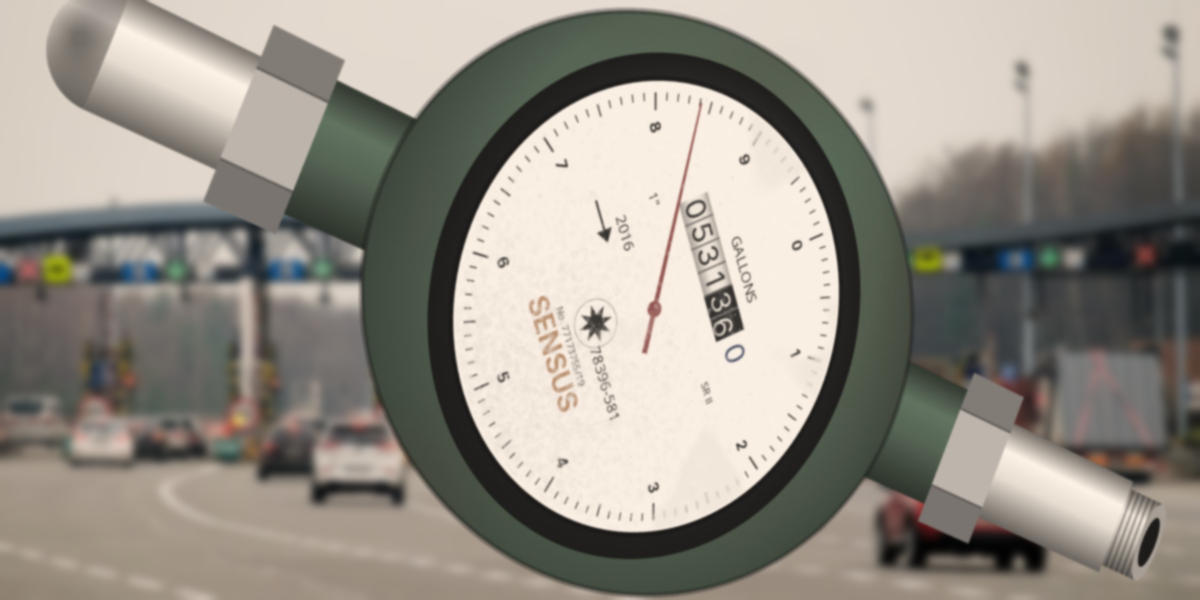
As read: **531358.4** gal
